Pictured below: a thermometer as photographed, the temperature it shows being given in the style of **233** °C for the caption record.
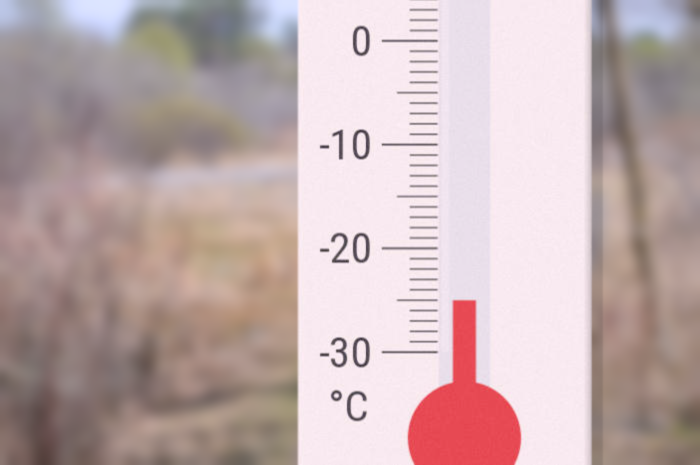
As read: **-25** °C
